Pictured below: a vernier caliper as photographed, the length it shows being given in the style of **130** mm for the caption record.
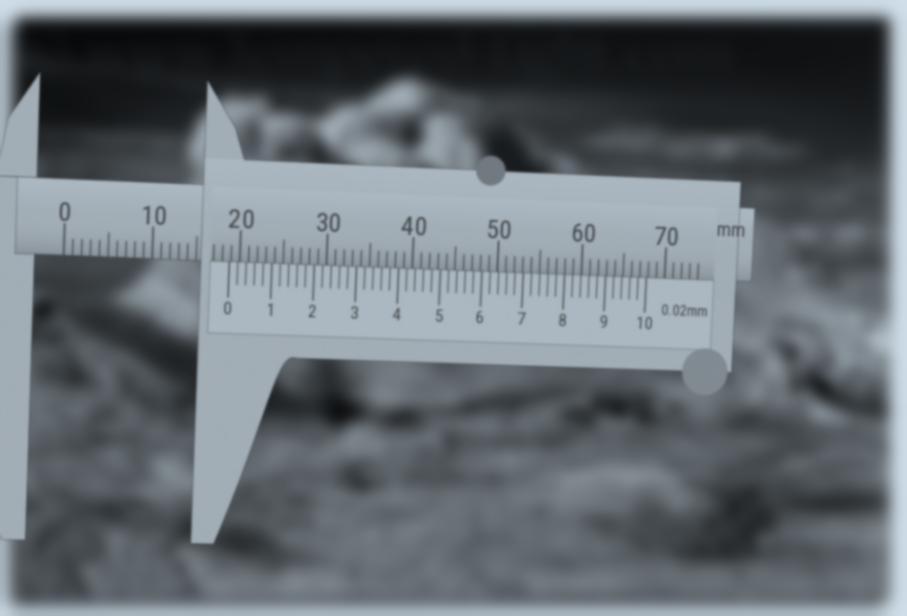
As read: **18.8** mm
